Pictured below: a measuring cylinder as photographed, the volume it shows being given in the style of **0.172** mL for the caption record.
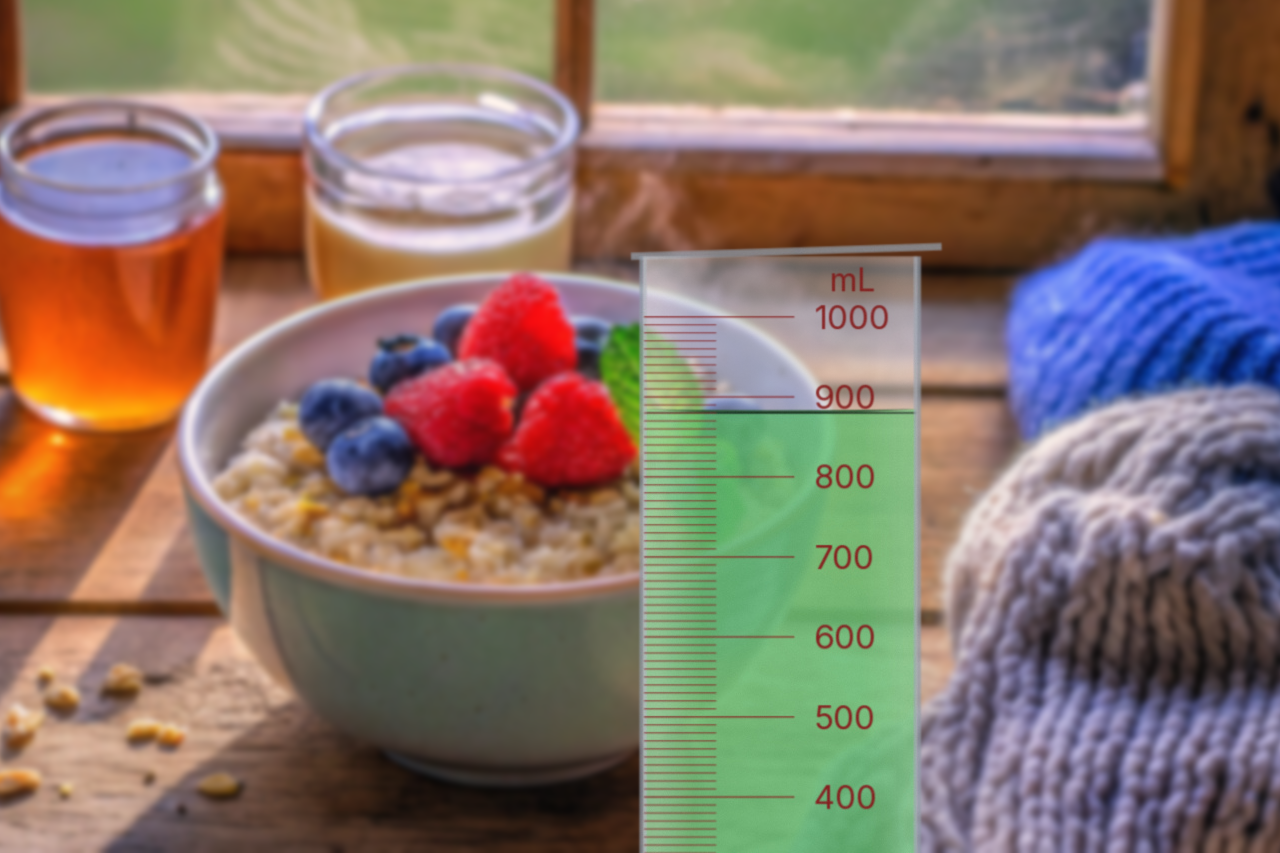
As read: **880** mL
